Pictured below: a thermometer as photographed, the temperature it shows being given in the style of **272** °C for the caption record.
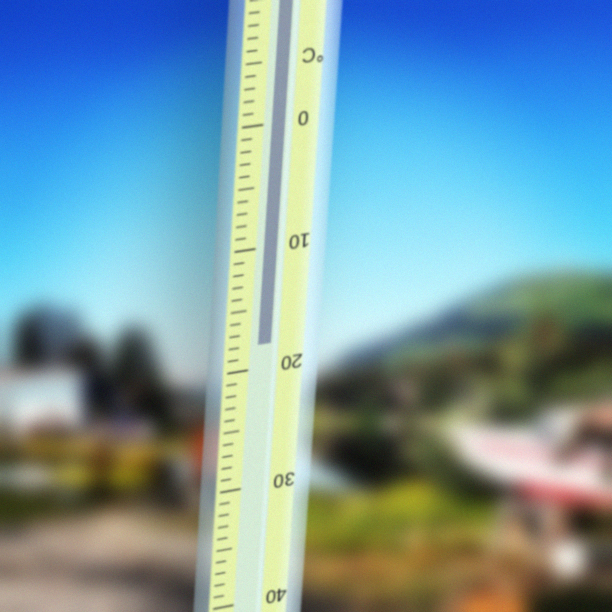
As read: **18** °C
